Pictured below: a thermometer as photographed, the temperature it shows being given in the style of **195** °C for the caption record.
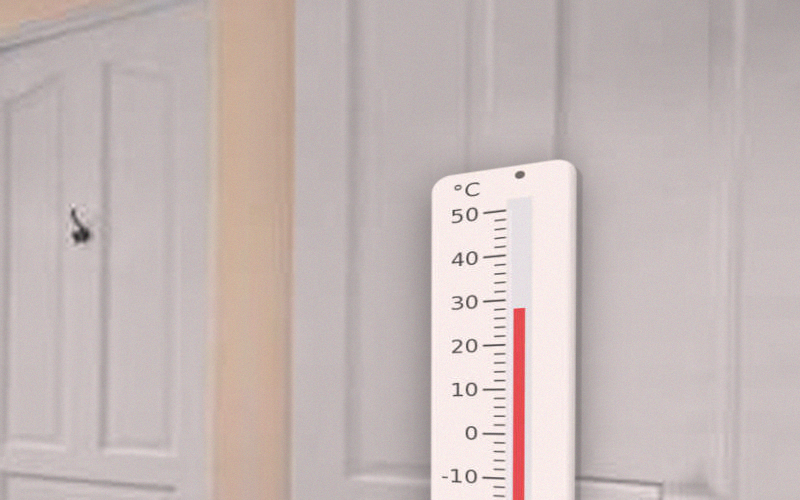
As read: **28** °C
